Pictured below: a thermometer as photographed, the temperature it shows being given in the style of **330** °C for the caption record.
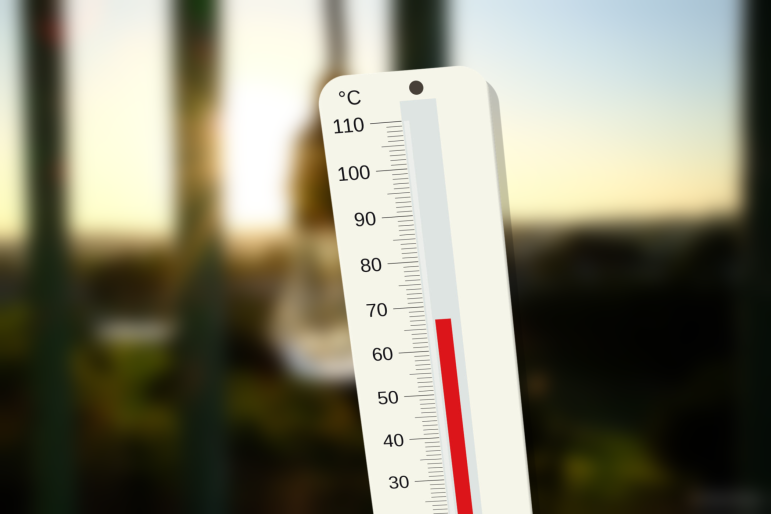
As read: **67** °C
